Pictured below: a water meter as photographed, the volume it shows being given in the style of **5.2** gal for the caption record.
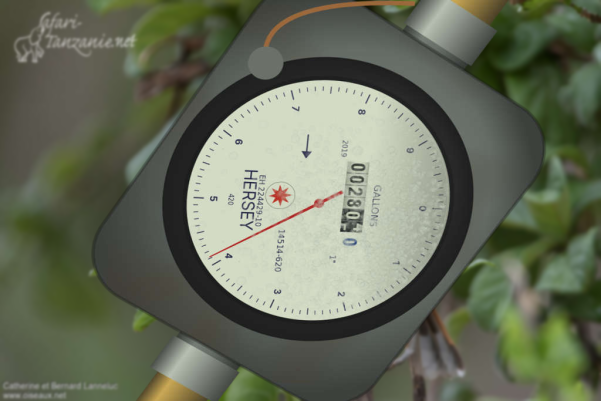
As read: **28044.1** gal
